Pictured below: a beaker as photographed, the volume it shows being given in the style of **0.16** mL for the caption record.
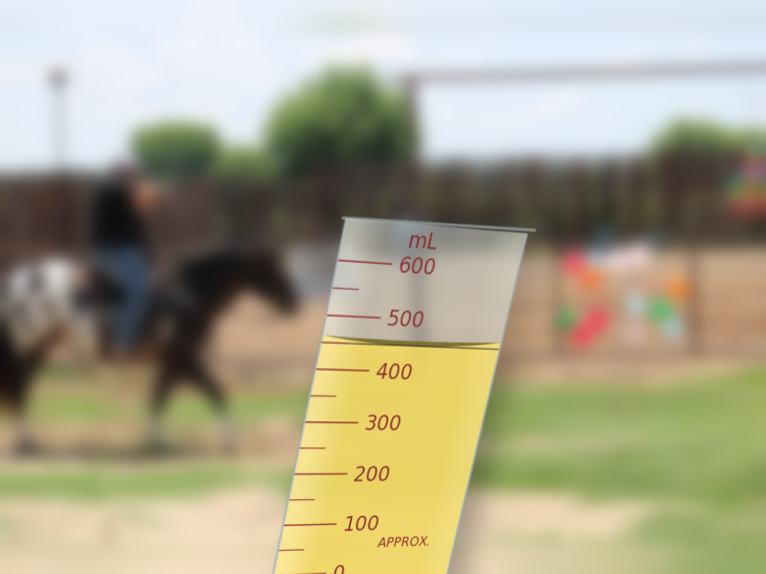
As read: **450** mL
